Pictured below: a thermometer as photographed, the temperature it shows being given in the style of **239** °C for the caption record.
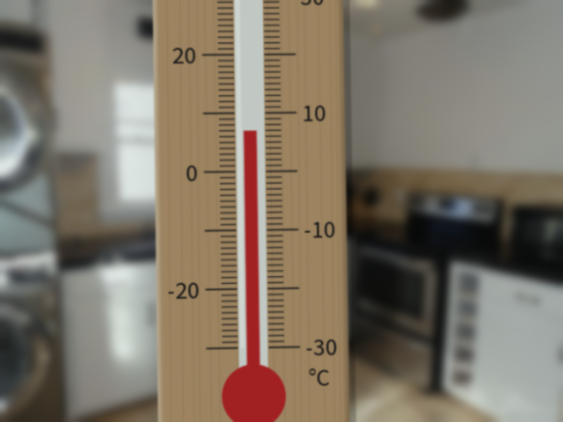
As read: **7** °C
